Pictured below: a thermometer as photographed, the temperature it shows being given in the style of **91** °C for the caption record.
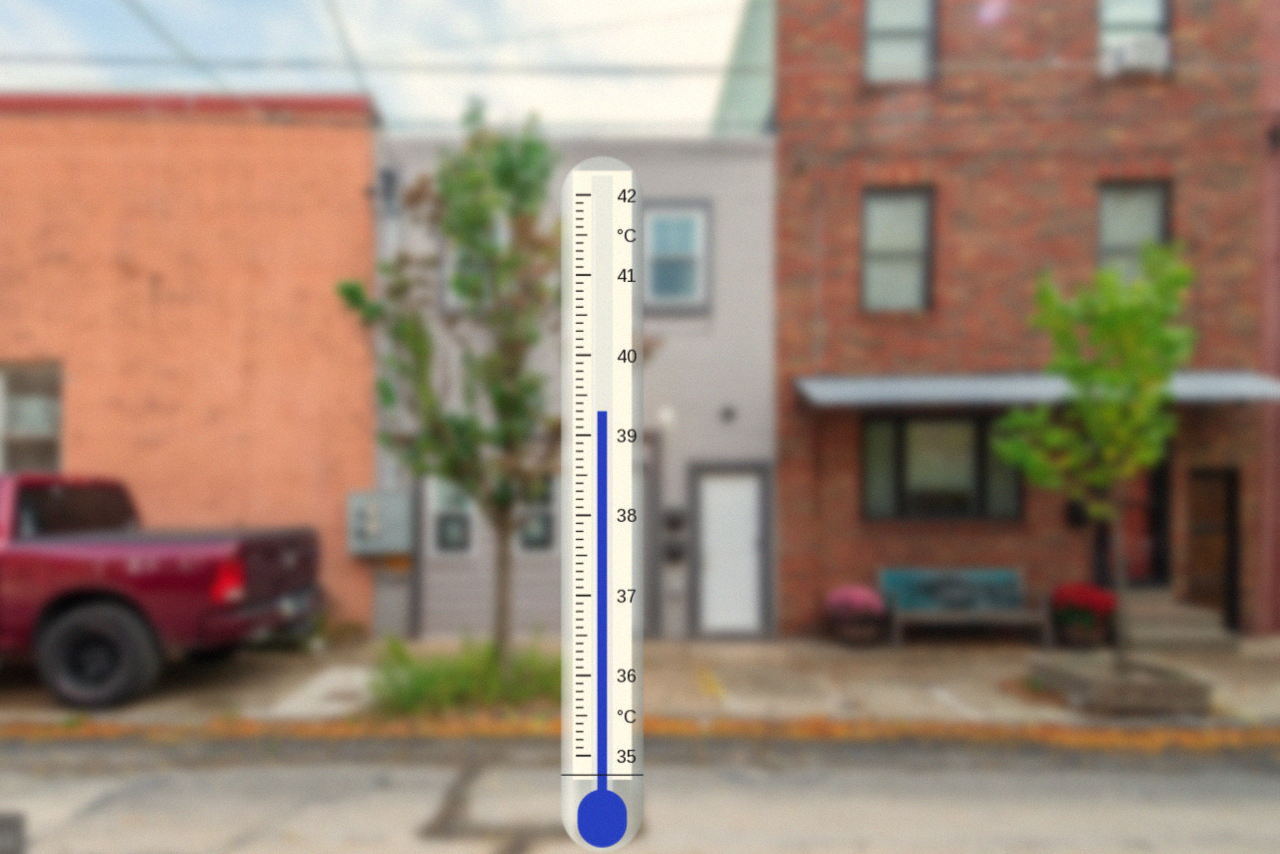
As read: **39.3** °C
